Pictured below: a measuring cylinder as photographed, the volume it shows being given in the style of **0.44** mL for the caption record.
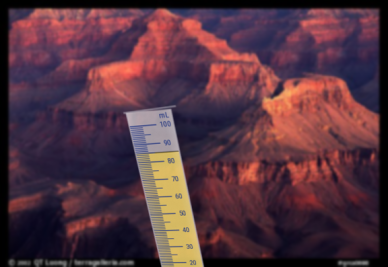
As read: **85** mL
